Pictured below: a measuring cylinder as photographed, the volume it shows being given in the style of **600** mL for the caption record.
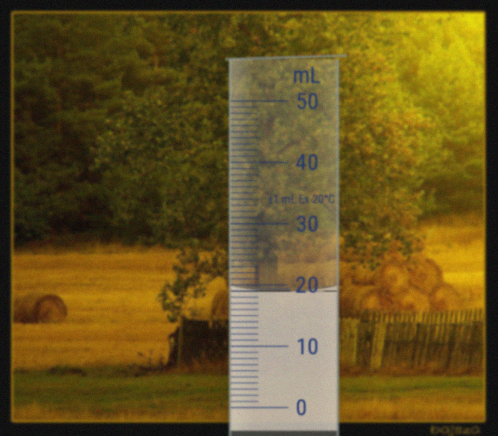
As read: **19** mL
